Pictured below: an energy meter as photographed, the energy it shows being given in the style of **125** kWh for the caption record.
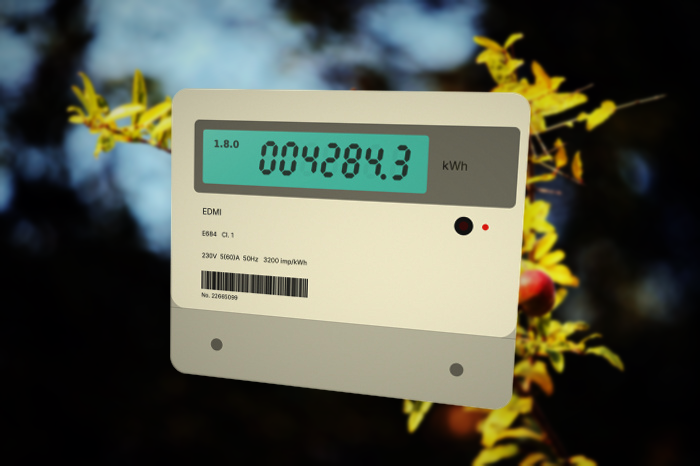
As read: **4284.3** kWh
